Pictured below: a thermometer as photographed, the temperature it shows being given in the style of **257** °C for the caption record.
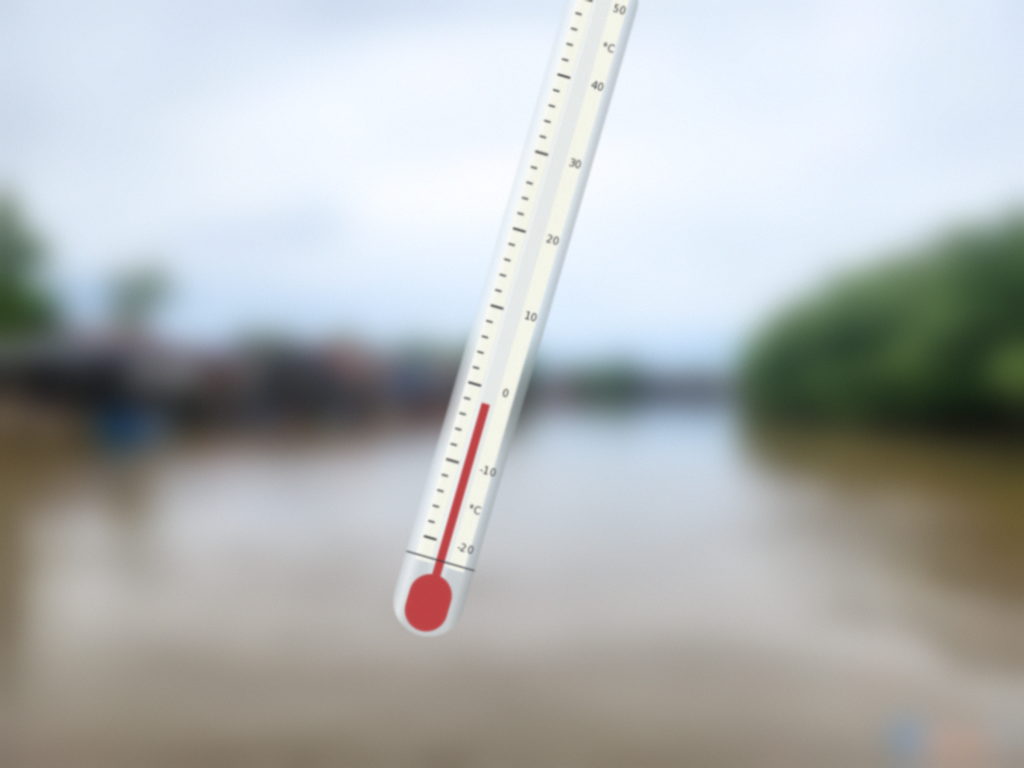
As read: **-2** °C
